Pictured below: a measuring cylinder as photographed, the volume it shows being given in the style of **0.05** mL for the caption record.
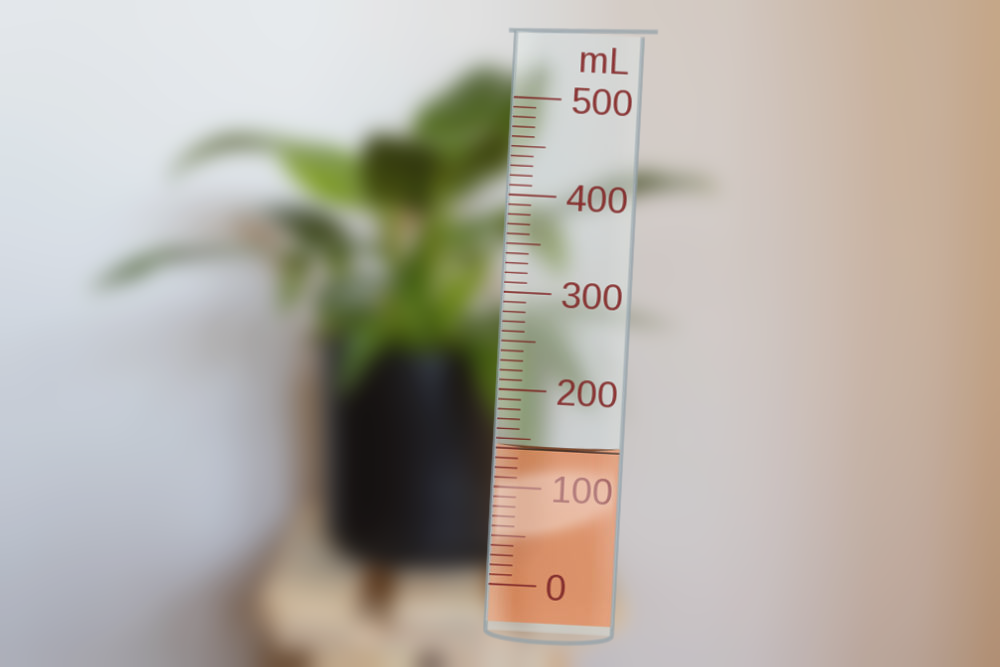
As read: **140** mL
